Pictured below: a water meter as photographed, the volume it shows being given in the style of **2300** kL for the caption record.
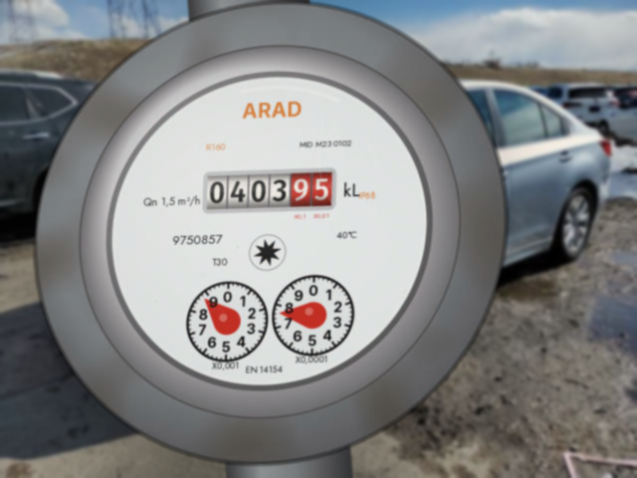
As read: **403.9587** kL
